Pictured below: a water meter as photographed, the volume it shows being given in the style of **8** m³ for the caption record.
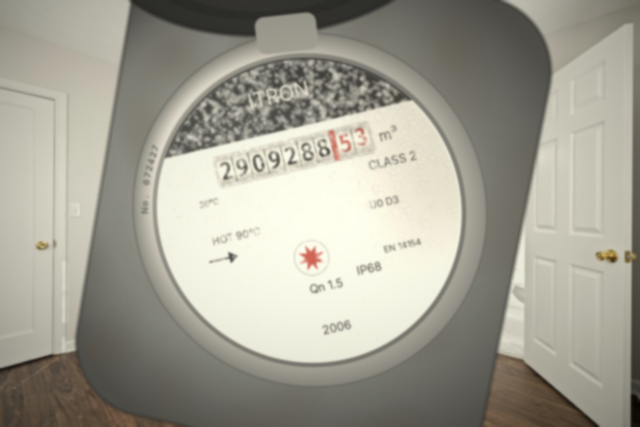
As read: **2909288.53** m³
